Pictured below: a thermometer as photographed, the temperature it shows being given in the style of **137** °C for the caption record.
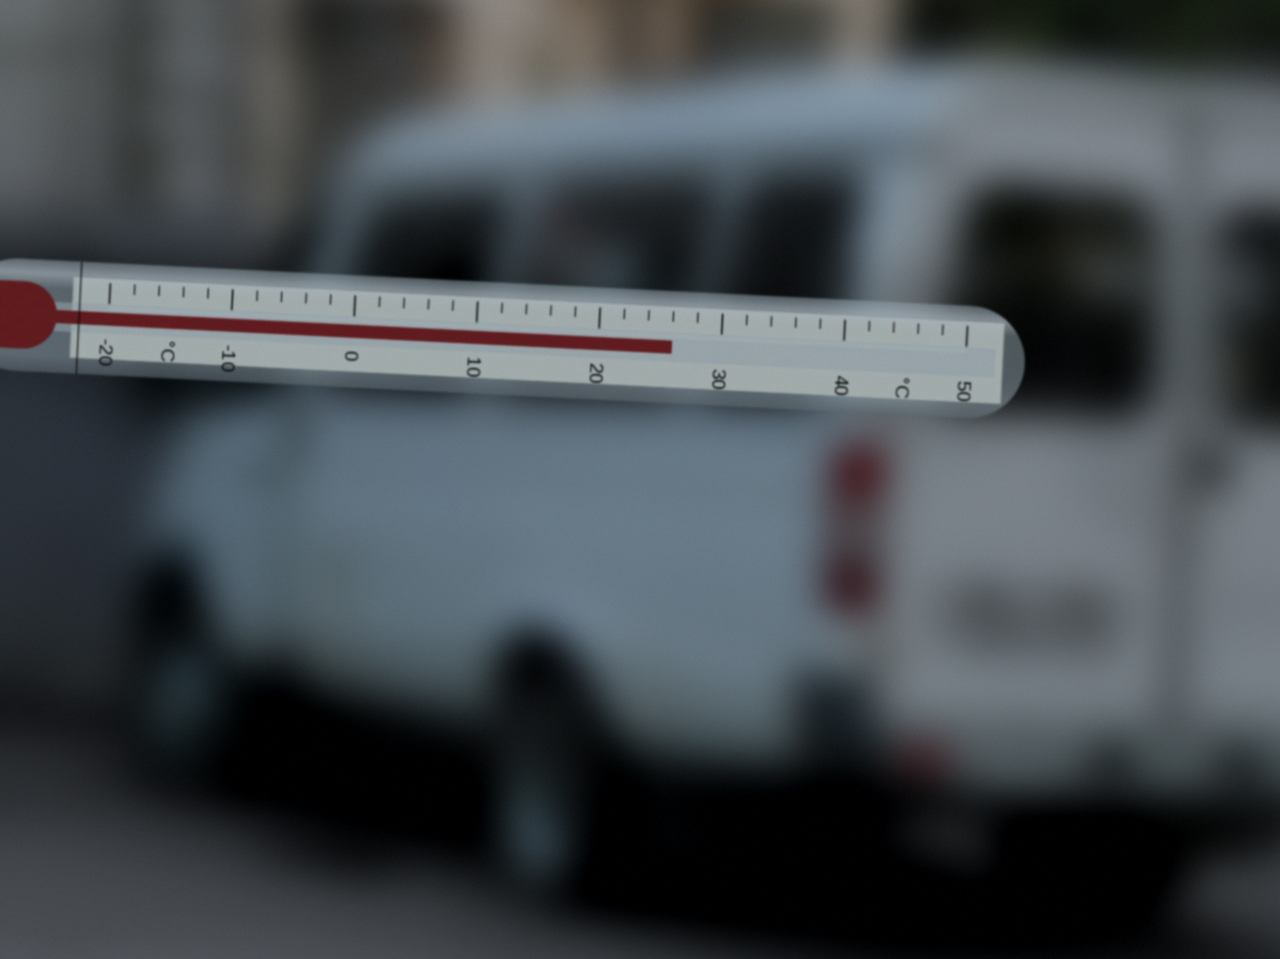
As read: **26** °C
